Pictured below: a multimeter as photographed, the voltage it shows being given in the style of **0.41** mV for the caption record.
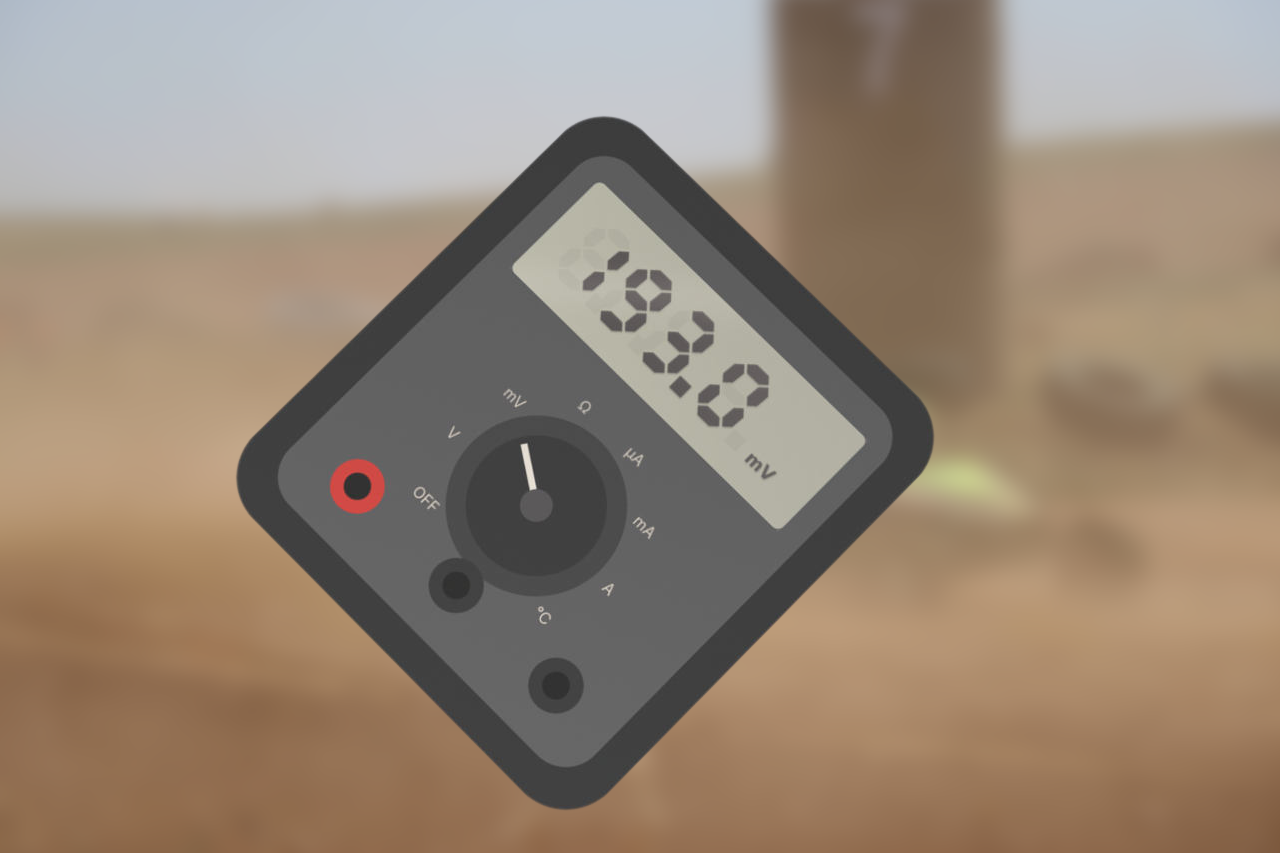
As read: **193.0** mV
